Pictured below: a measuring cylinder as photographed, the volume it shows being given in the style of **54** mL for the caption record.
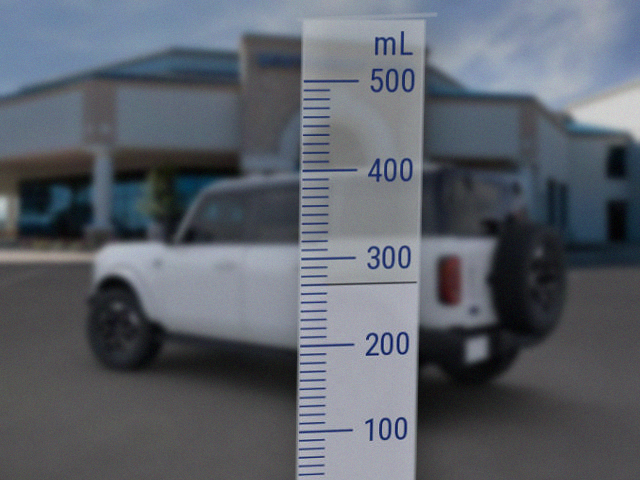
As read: **270** mL
